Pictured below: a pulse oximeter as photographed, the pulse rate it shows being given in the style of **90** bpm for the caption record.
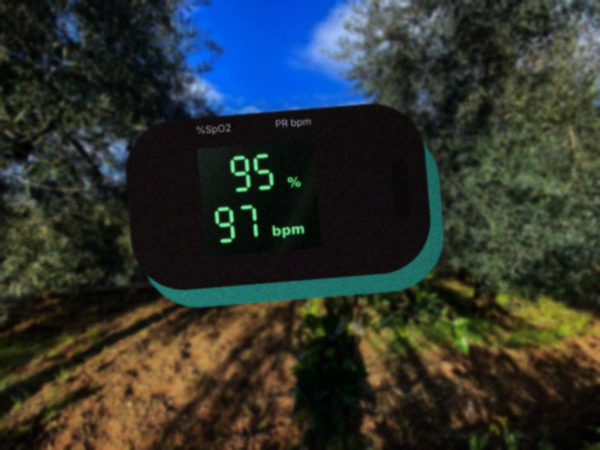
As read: **97** bpm
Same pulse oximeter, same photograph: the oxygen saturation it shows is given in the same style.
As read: **95** %
